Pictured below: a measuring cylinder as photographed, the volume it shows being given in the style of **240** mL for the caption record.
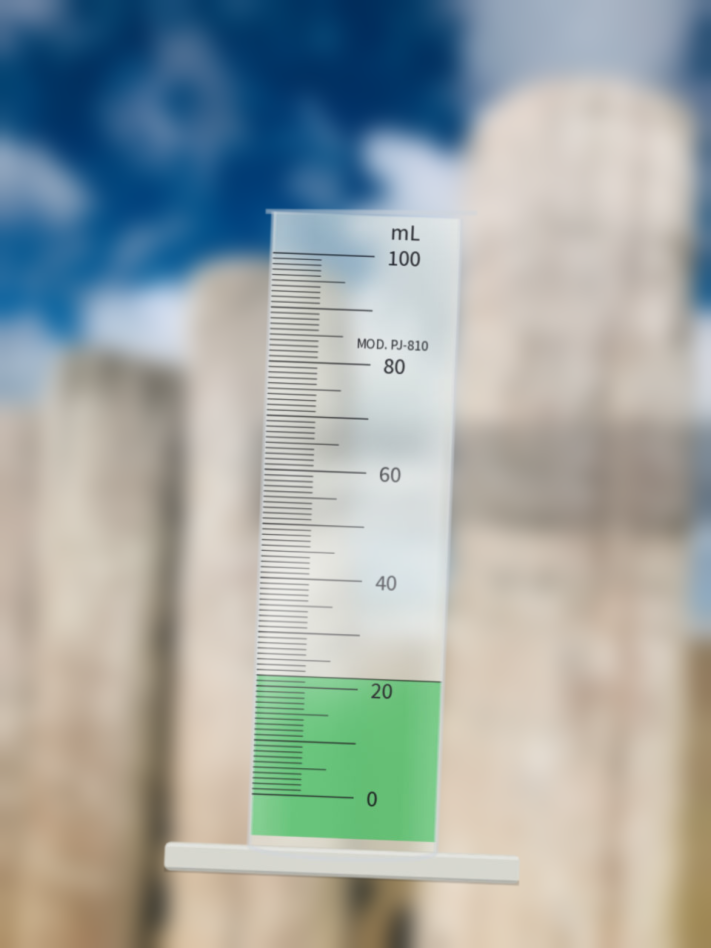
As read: **22** mL
